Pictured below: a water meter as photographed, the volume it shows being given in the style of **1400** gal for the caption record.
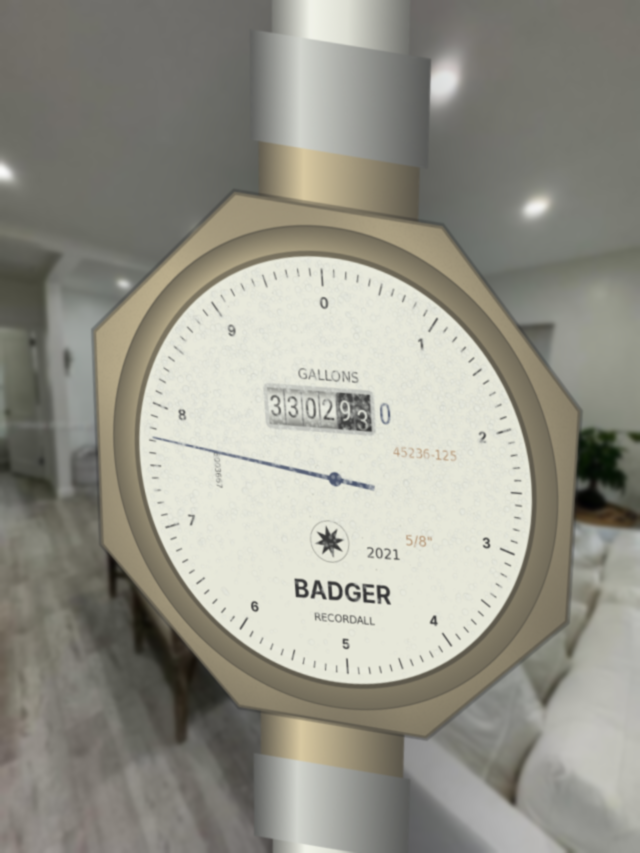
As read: **3302927.7** gal
